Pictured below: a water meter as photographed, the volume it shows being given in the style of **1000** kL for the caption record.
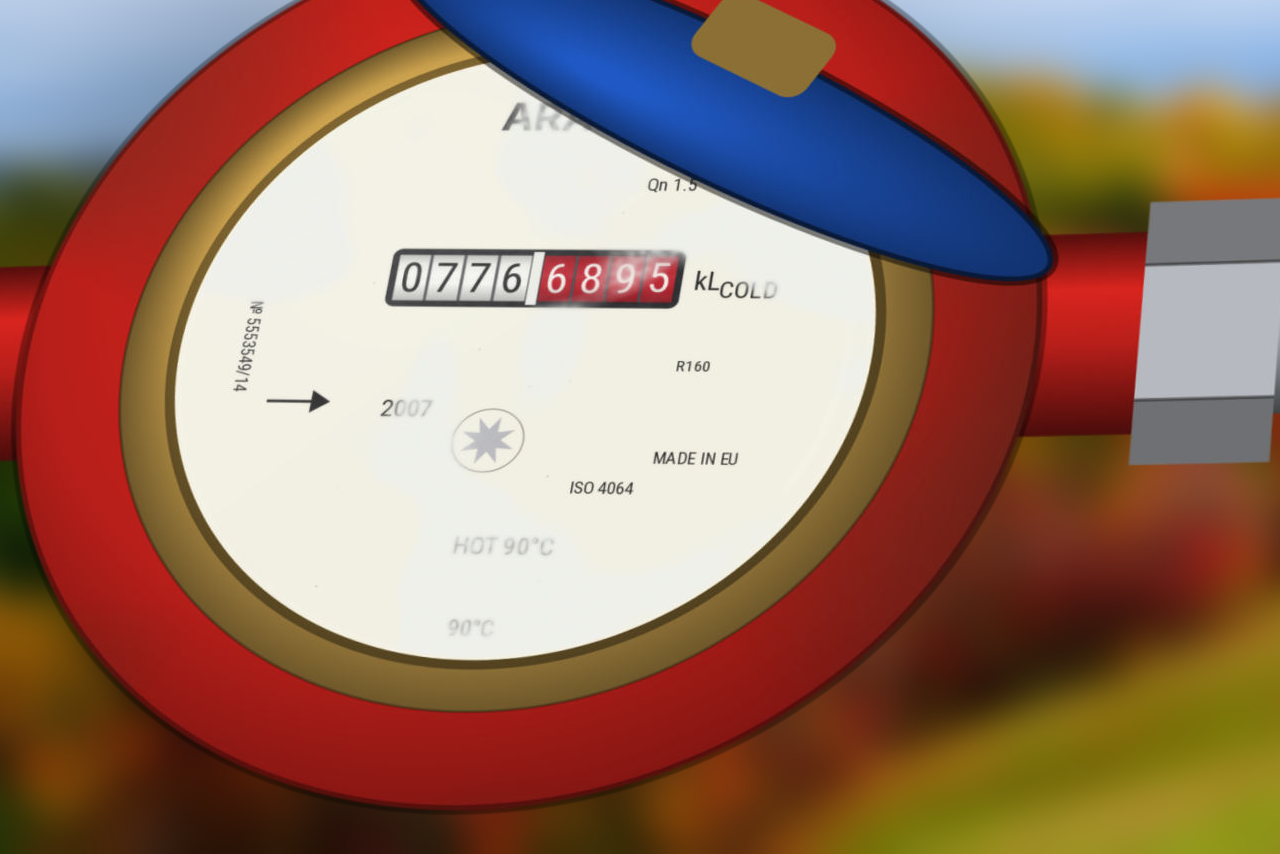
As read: **776.6895** kL
